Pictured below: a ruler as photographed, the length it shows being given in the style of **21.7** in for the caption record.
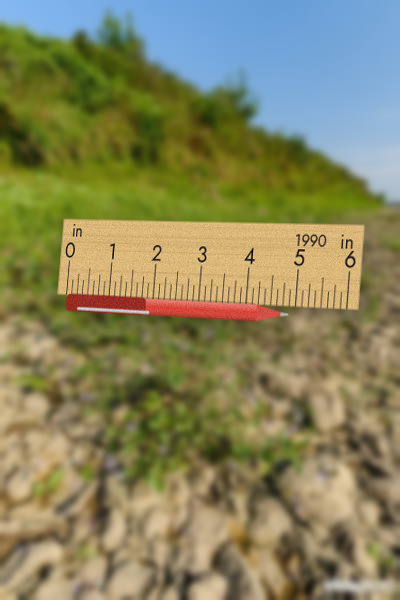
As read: **4.875** in
